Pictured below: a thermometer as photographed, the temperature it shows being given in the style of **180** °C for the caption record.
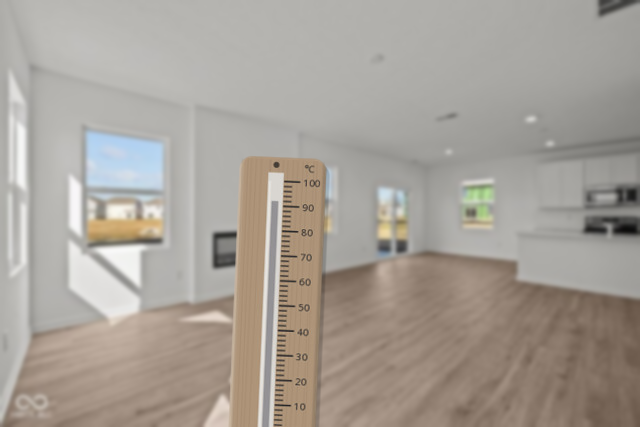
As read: **92** °C
